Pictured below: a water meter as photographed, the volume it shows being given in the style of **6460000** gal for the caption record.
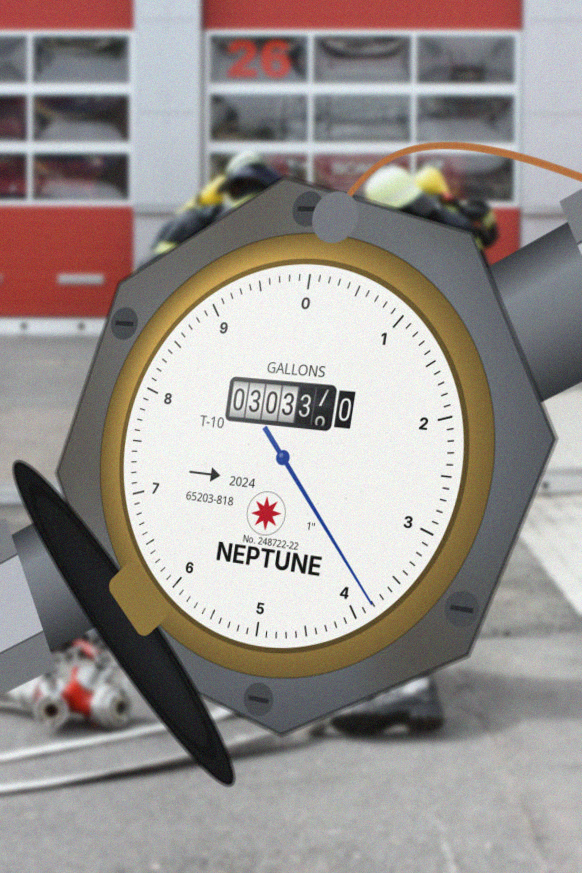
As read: **303373.8** gal
